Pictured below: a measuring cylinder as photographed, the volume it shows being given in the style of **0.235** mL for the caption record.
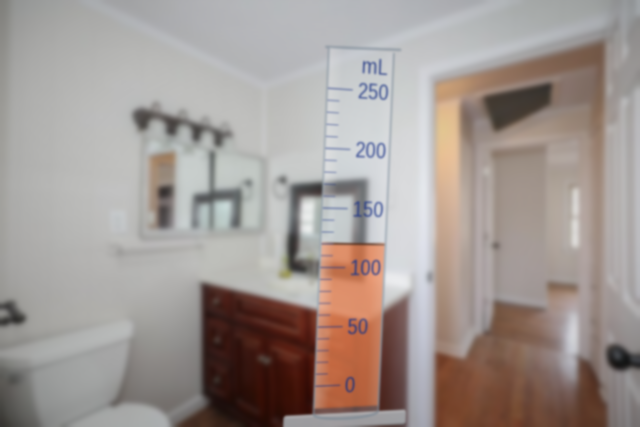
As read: **120** mL
